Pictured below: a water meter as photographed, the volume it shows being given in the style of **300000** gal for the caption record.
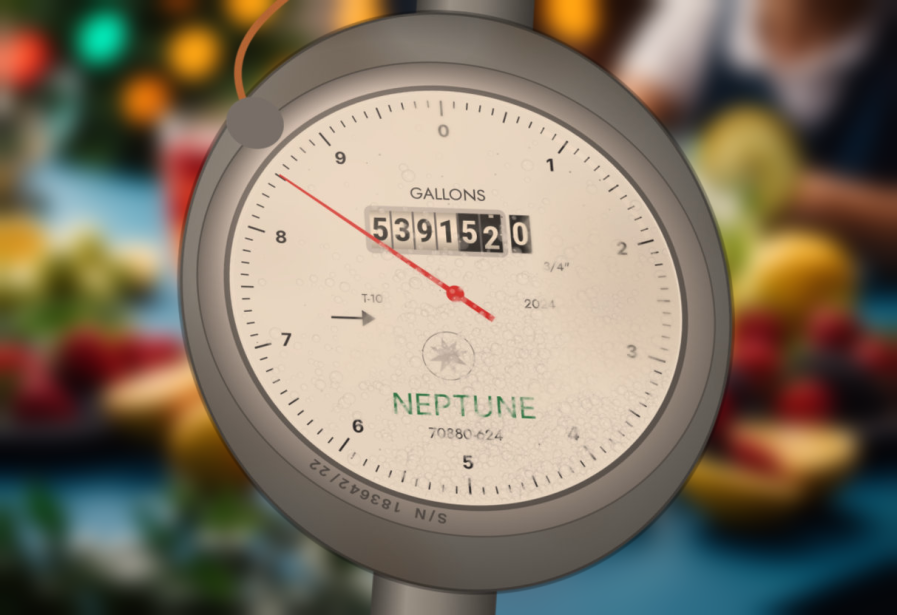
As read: **5391518.5** gal
